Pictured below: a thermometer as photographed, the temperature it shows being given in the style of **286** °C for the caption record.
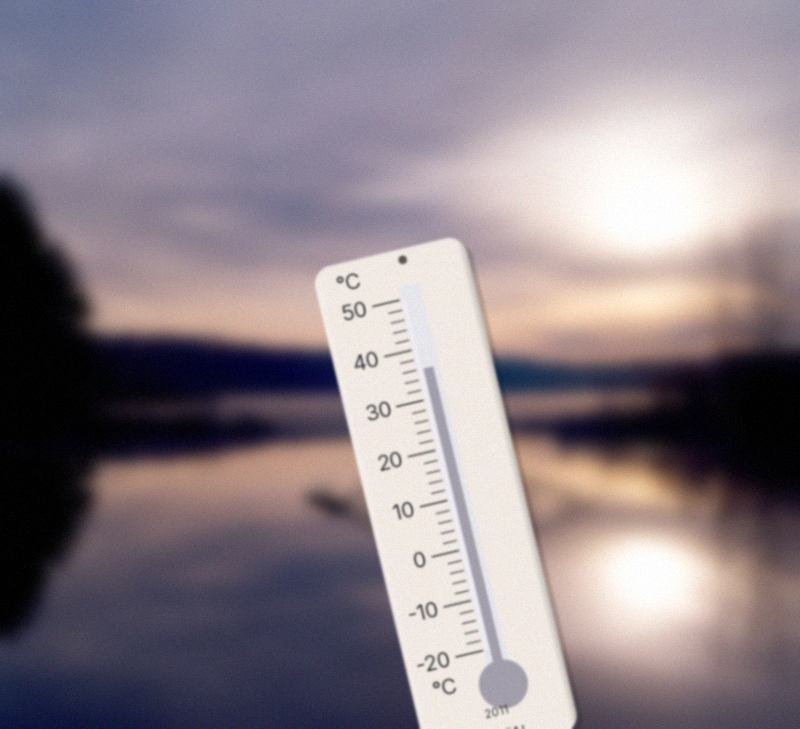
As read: **36** °C
